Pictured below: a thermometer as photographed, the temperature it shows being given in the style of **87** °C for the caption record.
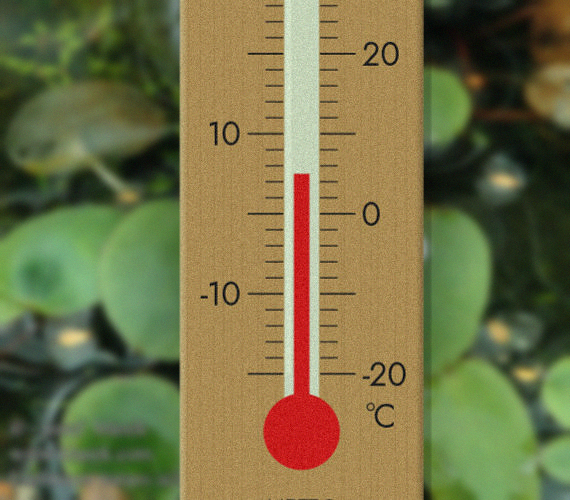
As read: **5** °C
